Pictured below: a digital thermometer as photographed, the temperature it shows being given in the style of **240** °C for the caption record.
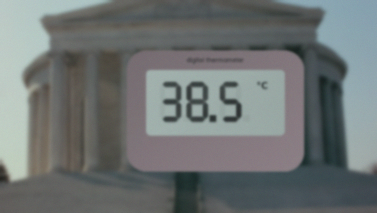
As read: **38.5** °C
